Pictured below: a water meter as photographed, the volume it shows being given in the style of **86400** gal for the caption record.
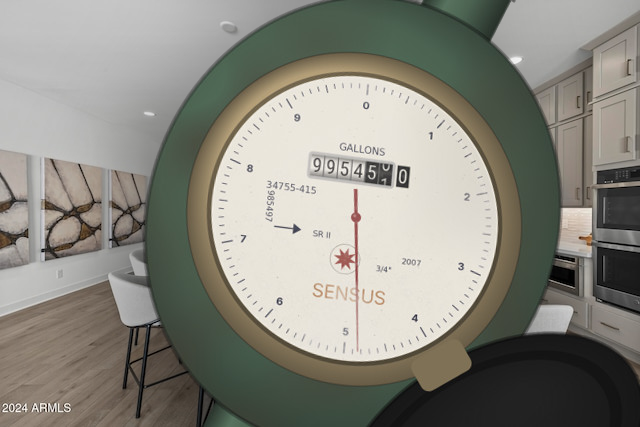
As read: **9954504.8** gal
